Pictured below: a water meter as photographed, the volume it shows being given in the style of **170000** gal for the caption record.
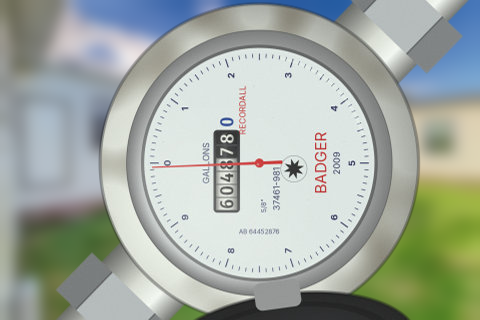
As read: **6048779.9** gal
